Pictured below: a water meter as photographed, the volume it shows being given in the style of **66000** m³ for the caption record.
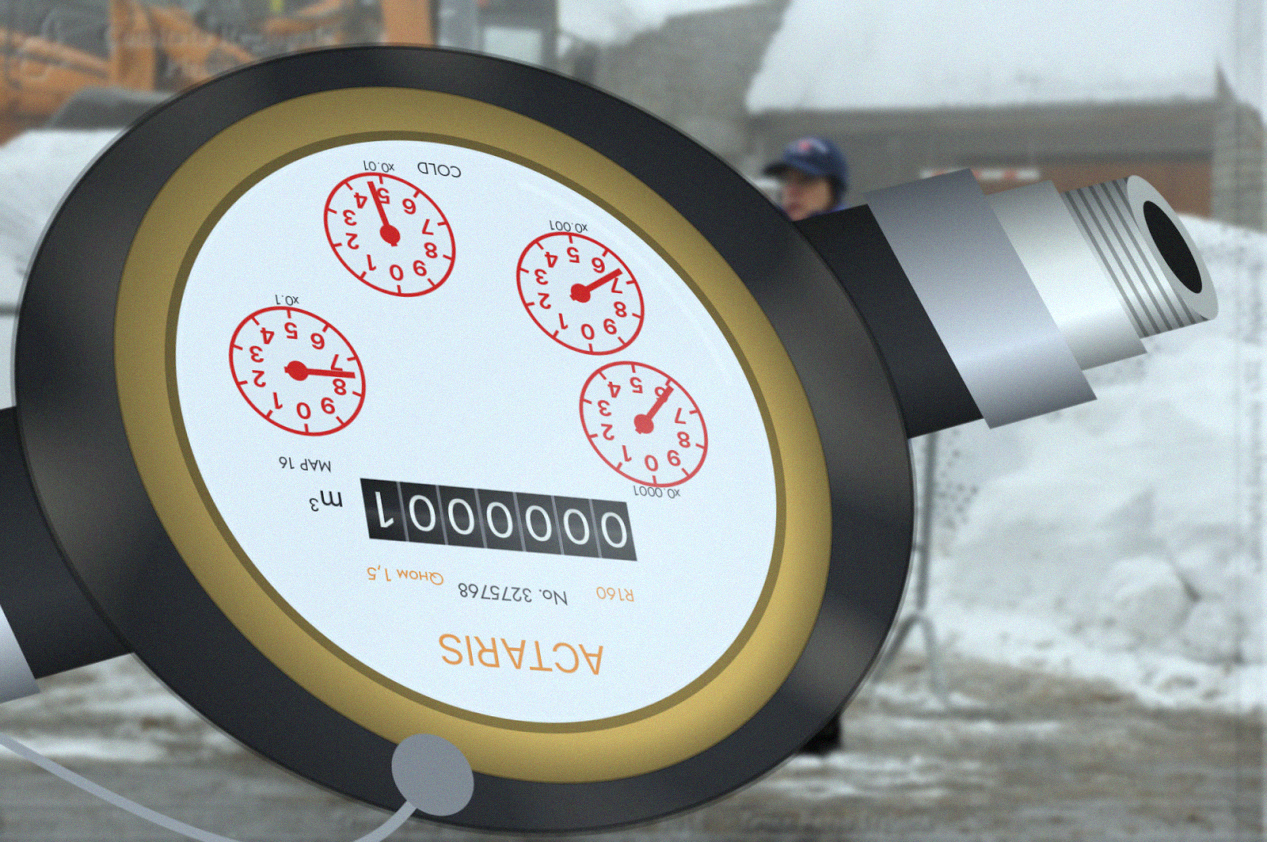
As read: **1.7466** m³
